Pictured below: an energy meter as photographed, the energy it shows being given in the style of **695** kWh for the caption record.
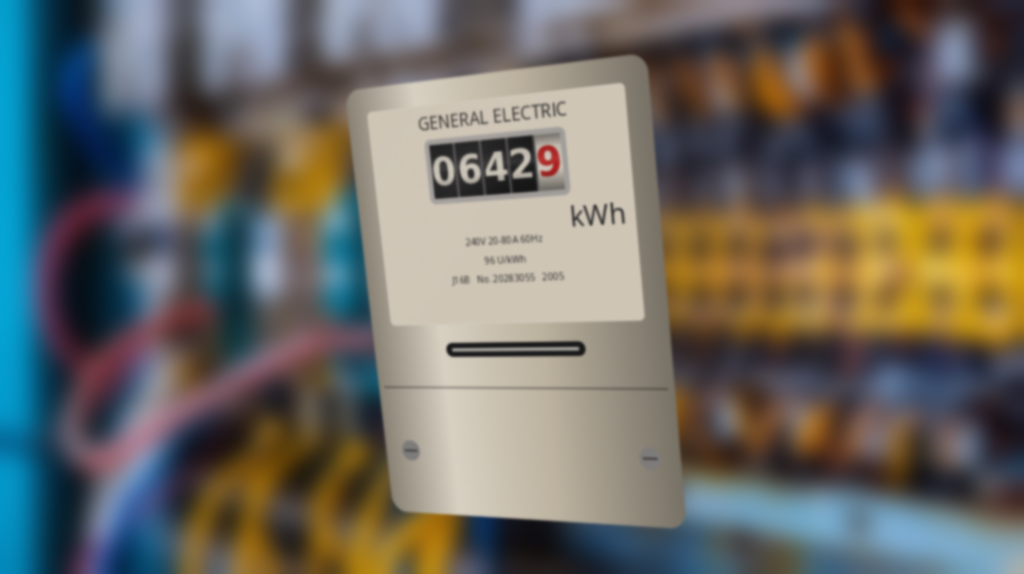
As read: **642.9** kWh
